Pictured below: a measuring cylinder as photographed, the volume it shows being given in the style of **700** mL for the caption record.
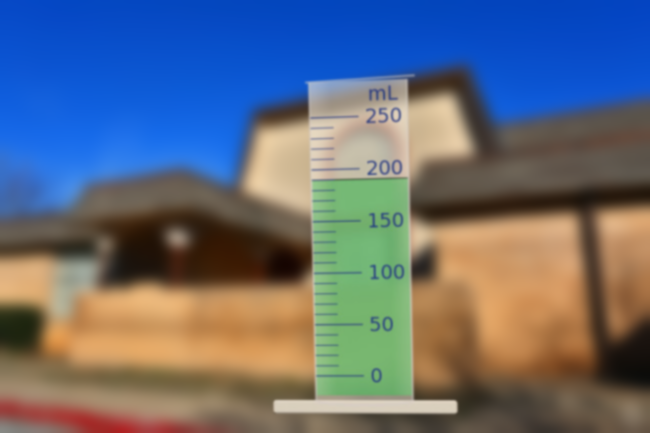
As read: **190** mL
